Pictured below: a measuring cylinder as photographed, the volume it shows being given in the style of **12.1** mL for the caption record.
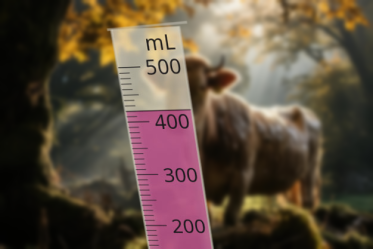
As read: **420** mL
